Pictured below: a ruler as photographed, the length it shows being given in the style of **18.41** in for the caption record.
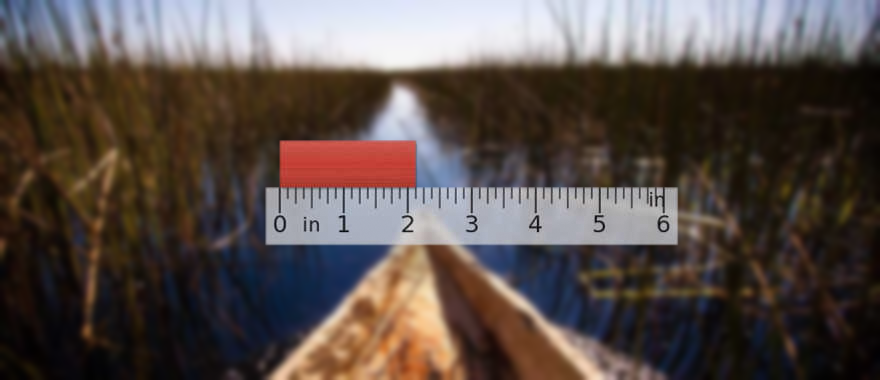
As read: **2.125** in
